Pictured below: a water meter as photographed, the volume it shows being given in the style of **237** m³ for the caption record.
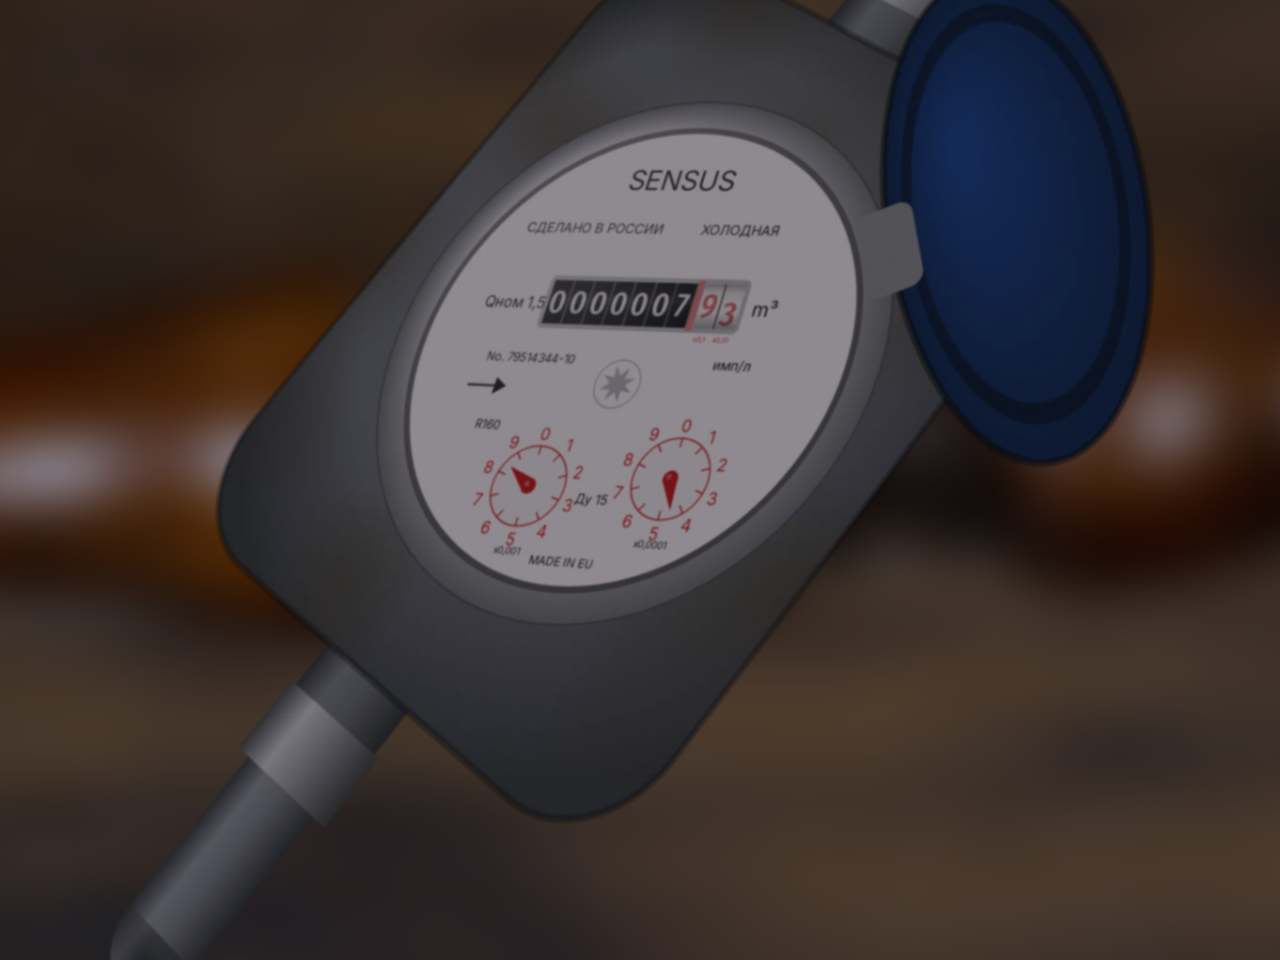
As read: **7.9284** m³
